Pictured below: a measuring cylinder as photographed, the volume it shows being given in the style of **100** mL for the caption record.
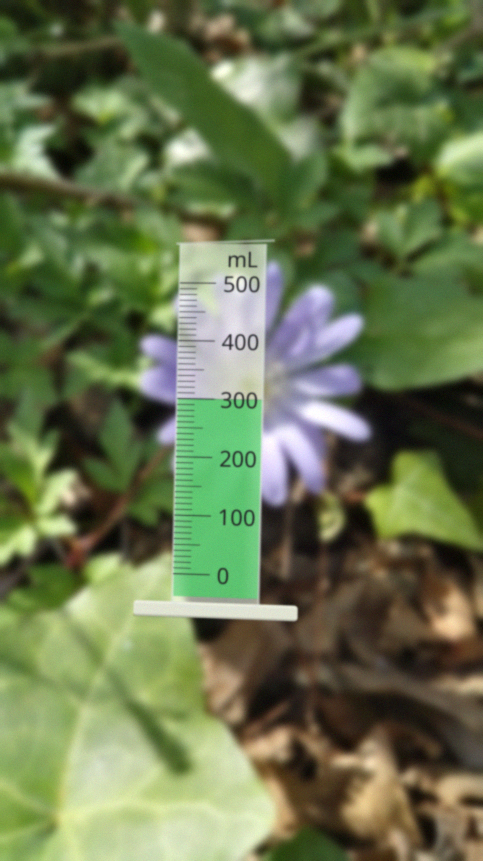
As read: **300** mL
